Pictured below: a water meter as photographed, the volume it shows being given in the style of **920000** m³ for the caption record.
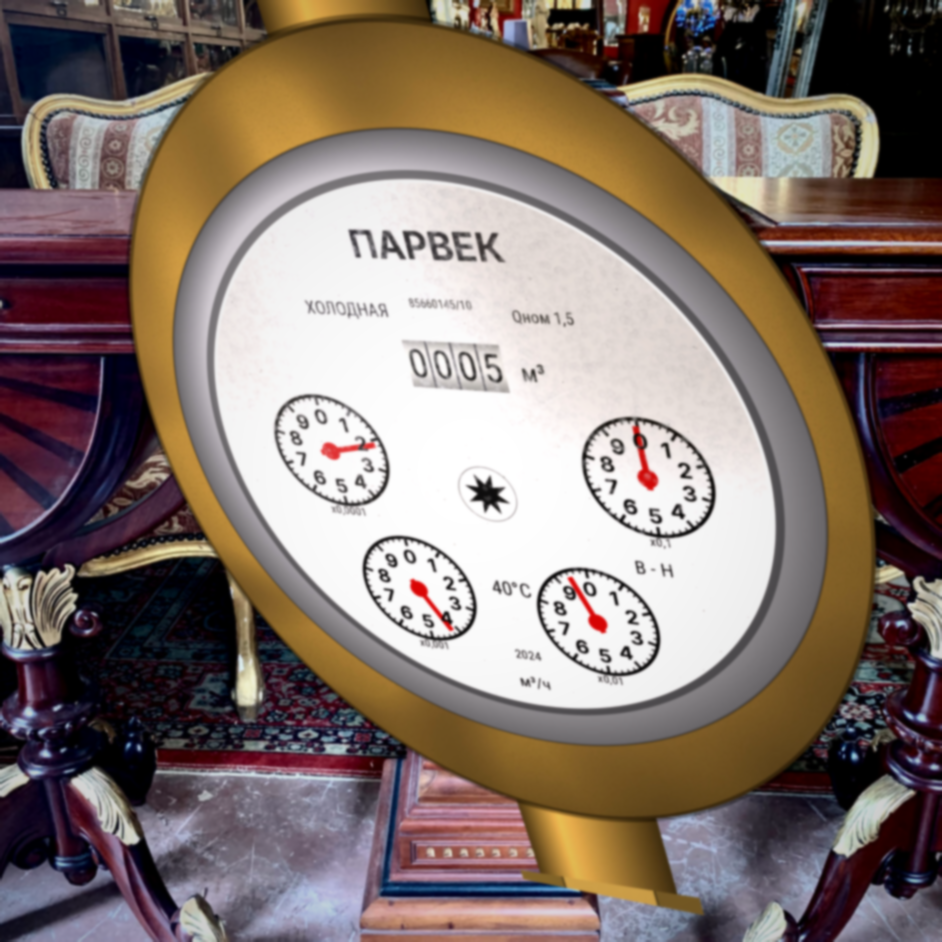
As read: **4.9942** m³
